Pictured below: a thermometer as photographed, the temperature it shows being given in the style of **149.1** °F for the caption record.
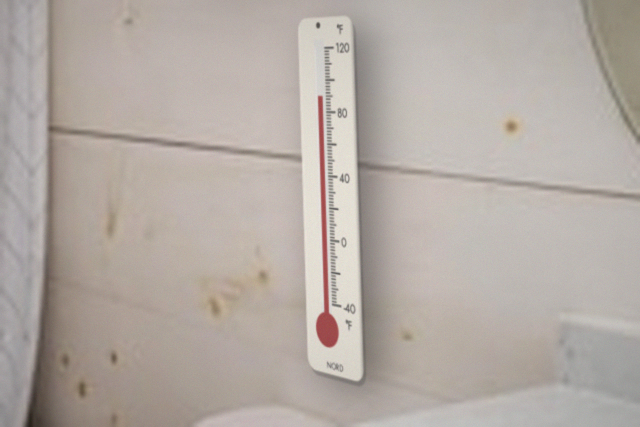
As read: **90** °F
